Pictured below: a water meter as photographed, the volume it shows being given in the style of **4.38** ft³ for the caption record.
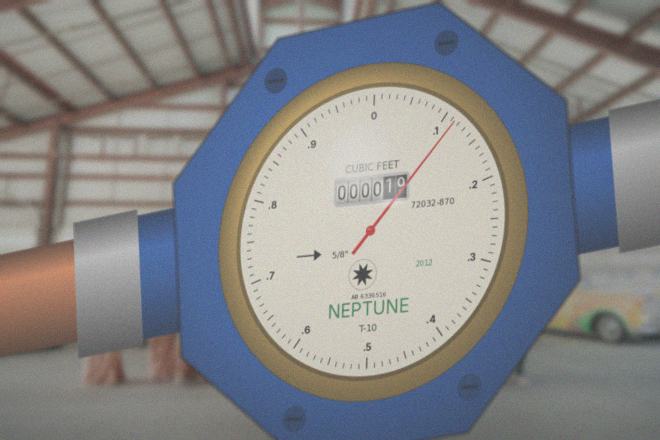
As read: **19.11** ft³
